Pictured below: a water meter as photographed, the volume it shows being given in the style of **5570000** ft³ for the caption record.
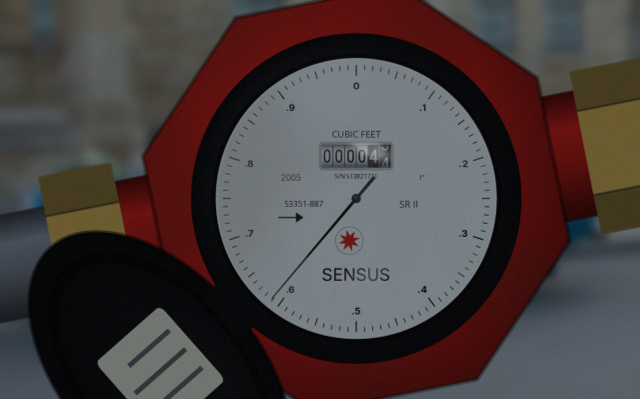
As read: **43.61** ft³
